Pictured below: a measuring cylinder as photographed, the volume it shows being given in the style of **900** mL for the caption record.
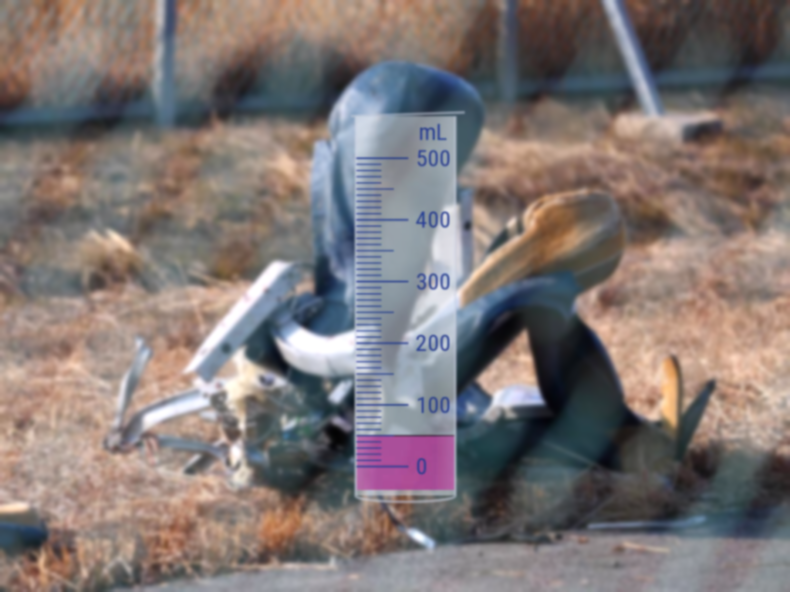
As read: **50** mL
